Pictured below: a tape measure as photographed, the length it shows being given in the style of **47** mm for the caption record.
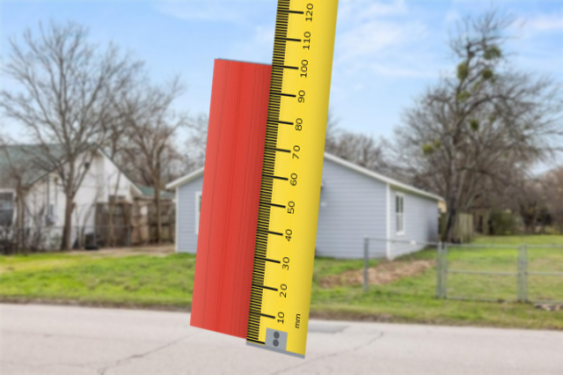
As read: **100** mm
